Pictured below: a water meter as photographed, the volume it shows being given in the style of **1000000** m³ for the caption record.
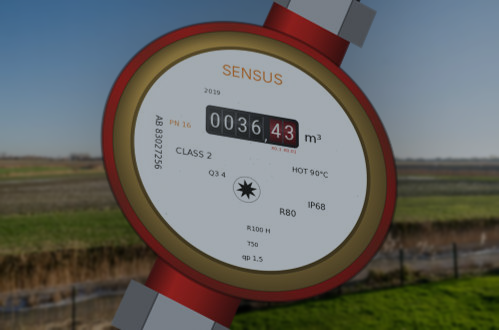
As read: **36.43** m³
